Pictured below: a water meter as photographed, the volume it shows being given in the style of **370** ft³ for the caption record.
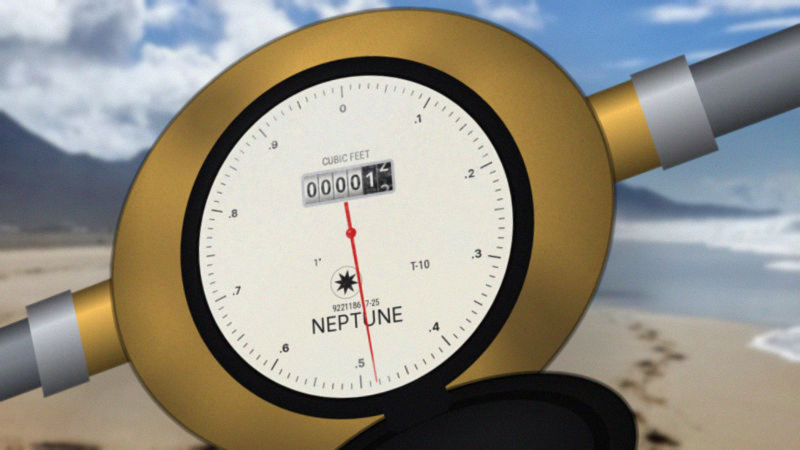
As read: **12.48** ft³
